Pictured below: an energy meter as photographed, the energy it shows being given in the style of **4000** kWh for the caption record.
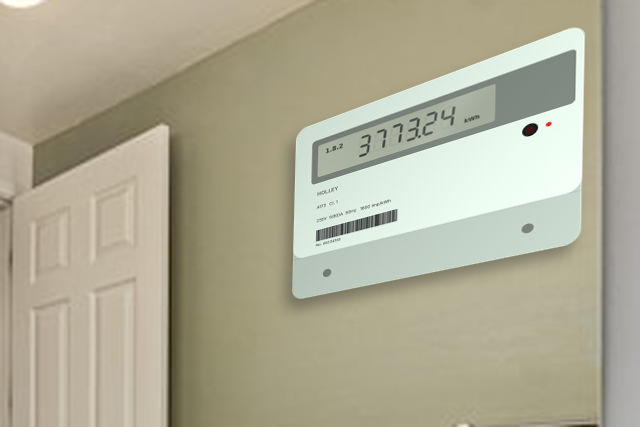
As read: **3773.24** kWh
